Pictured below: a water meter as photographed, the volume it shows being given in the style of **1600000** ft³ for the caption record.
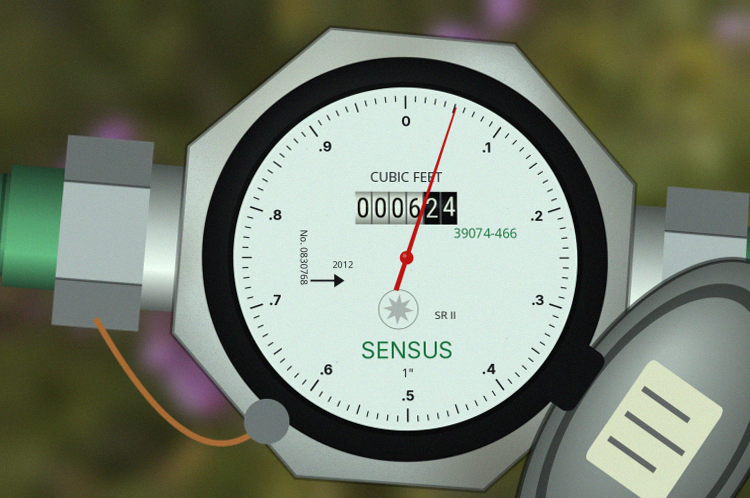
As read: **624.05** ft³
